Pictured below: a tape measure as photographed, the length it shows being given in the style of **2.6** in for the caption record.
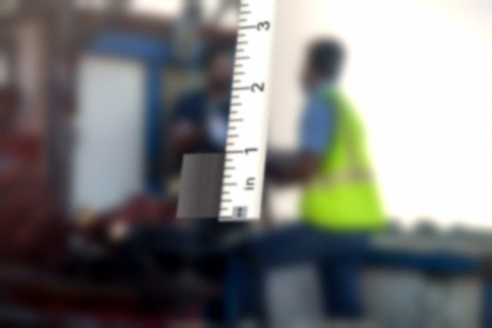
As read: **1** in
